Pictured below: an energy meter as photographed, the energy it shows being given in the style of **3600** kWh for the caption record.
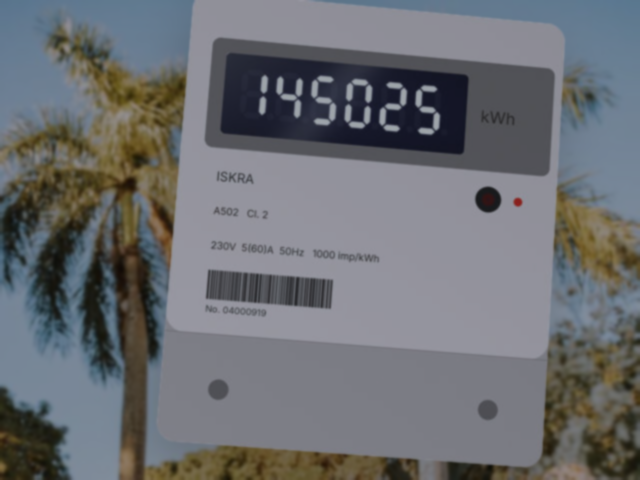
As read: **145025** kWh
